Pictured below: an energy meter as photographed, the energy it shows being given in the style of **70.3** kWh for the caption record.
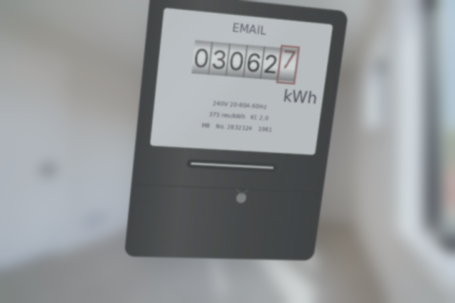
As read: **3062.7** kWh
